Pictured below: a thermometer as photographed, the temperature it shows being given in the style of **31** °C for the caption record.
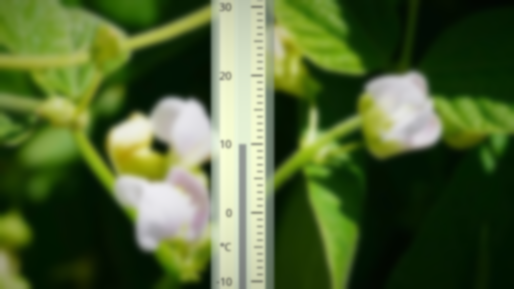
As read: **10** °C
